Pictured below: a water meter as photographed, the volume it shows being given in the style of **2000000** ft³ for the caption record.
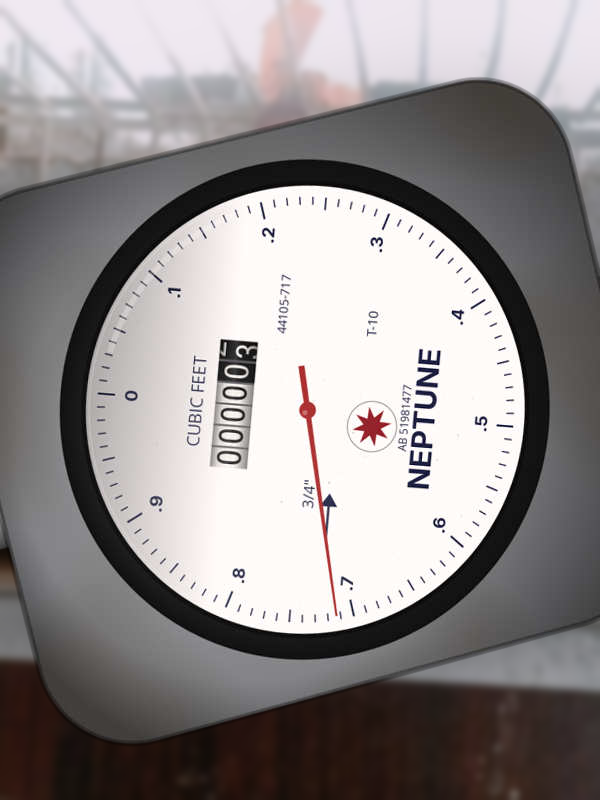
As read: **2.71** ft³
